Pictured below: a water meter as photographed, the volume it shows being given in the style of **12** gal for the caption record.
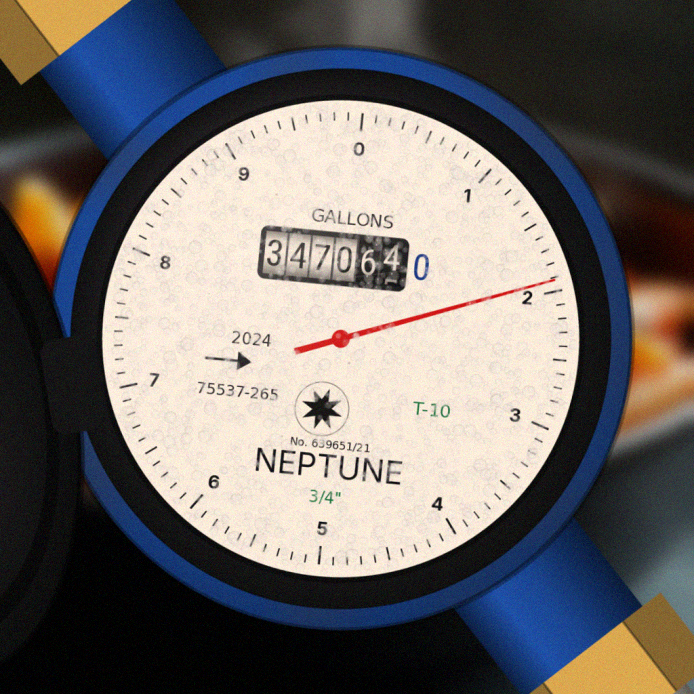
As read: **3470641.9** gal
